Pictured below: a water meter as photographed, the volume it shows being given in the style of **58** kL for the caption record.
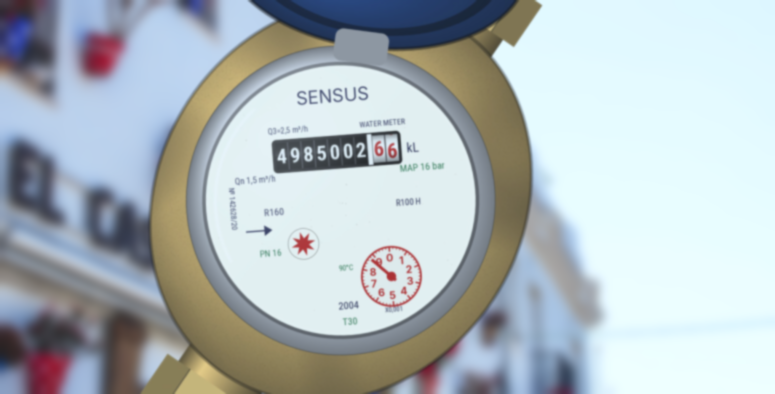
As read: **4985002.658** kL
